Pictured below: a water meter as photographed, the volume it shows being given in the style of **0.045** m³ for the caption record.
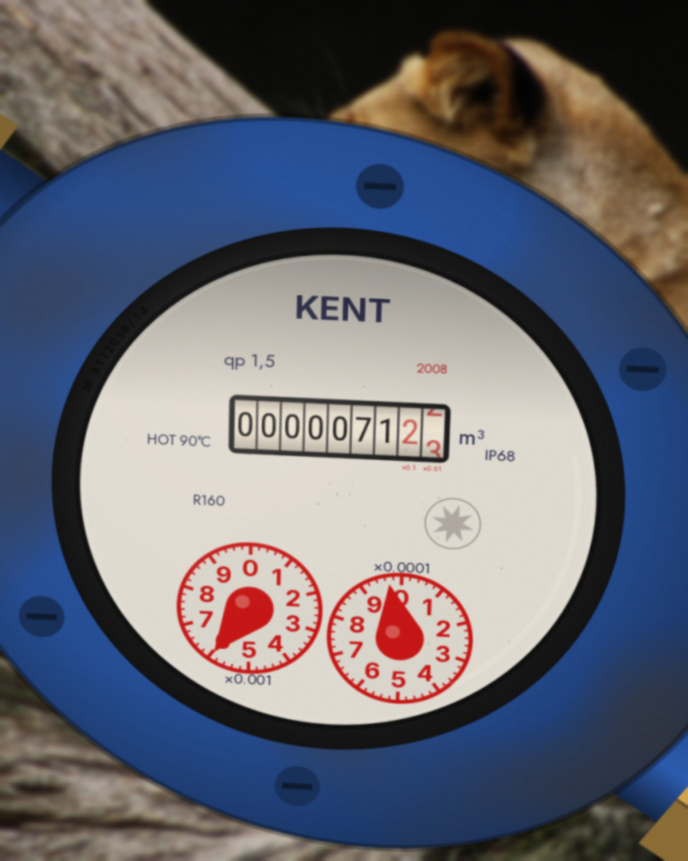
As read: **71.2259** m³
